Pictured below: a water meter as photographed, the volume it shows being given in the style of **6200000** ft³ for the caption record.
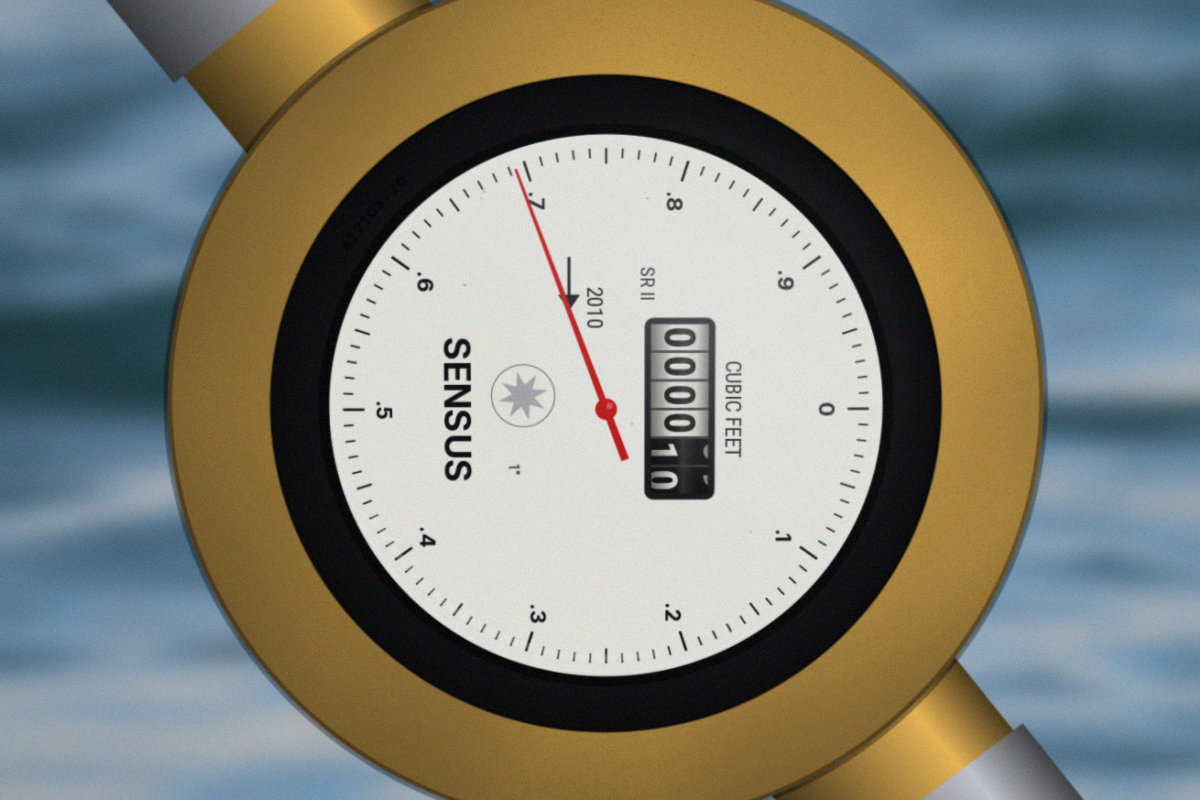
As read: **9.69** ft³
